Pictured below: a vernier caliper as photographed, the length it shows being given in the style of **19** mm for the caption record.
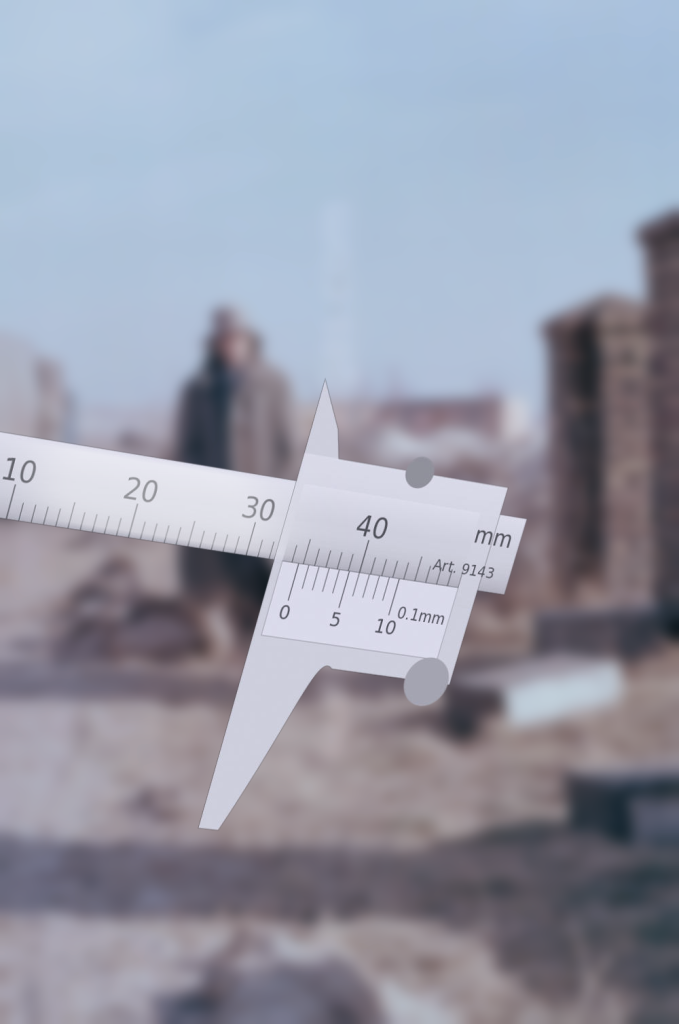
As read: **34.6** mm
